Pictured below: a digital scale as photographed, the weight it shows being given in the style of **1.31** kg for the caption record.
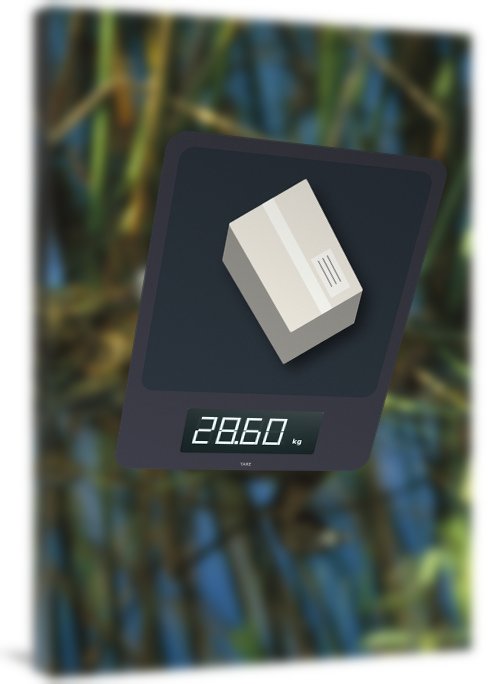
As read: **28.60** kg
